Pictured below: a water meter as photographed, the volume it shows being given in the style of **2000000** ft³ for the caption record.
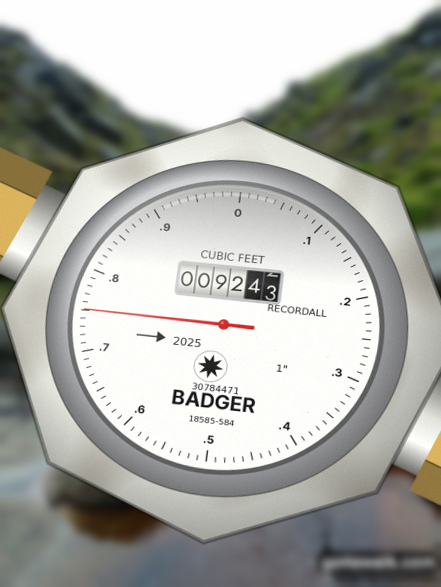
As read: **9242.75** ft³
